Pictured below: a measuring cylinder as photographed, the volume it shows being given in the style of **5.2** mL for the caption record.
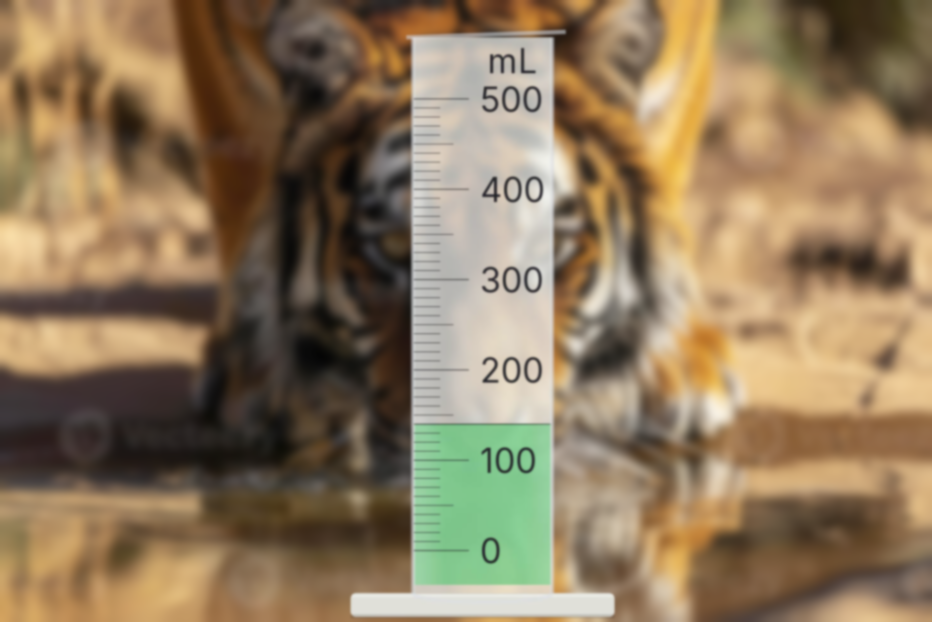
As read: **140** mL
